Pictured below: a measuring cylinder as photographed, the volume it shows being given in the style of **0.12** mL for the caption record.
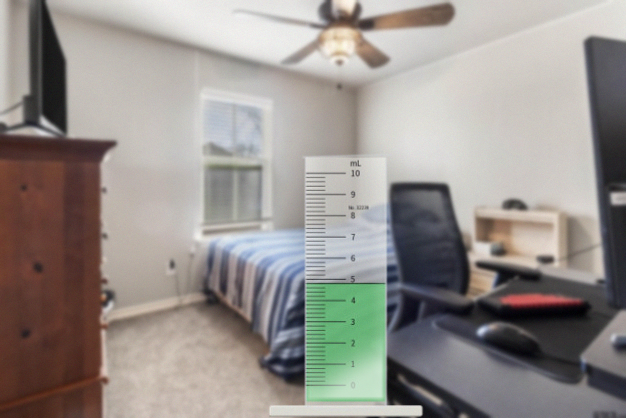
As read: **4.8** mL
